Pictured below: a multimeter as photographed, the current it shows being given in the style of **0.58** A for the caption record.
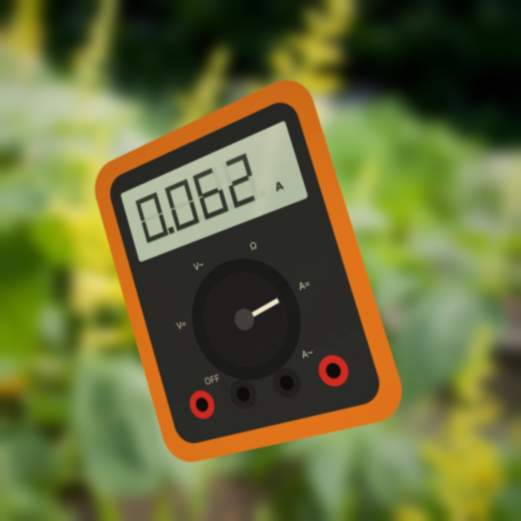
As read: **0.062** A
